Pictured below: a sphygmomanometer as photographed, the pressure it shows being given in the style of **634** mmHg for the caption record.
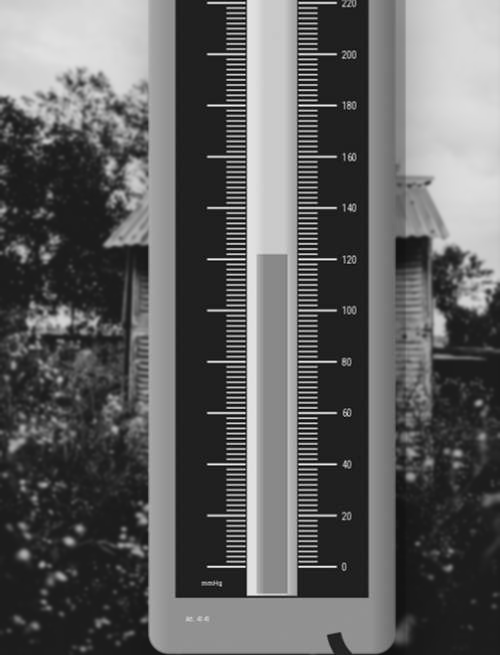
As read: **122** mmHg
